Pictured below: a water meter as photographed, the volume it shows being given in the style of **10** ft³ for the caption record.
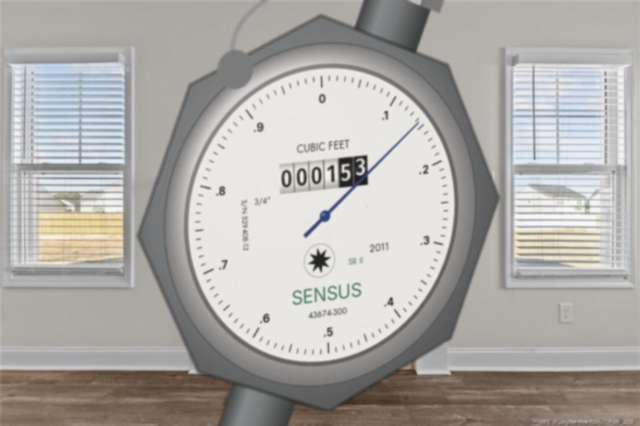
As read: **153.14** ft³
